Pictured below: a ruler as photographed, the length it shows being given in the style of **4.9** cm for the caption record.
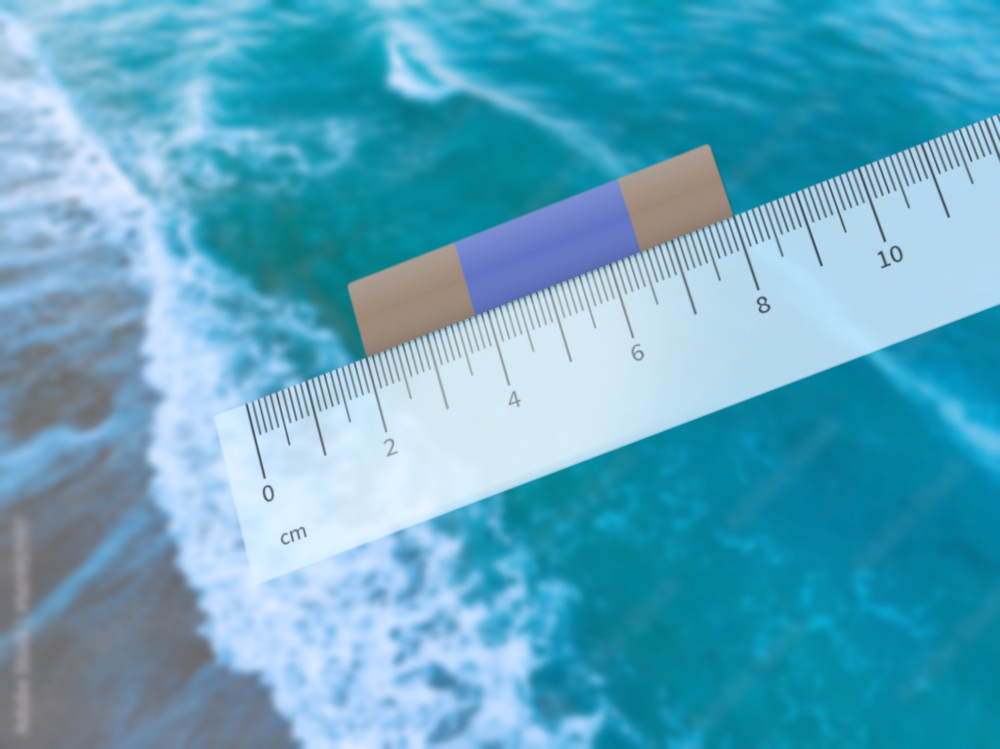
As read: **6** cm
